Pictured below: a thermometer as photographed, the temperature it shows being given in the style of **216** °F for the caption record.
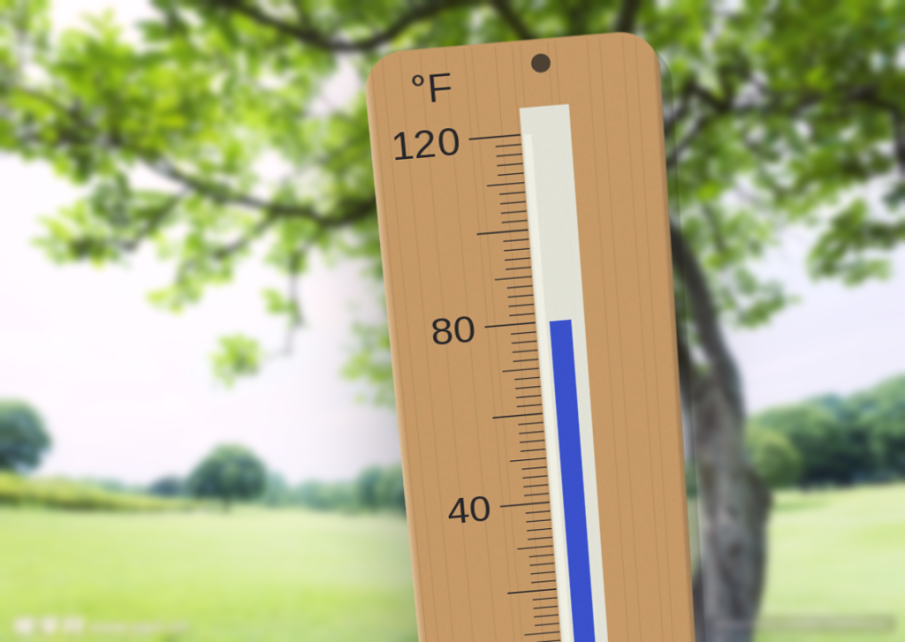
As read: **80** °F
